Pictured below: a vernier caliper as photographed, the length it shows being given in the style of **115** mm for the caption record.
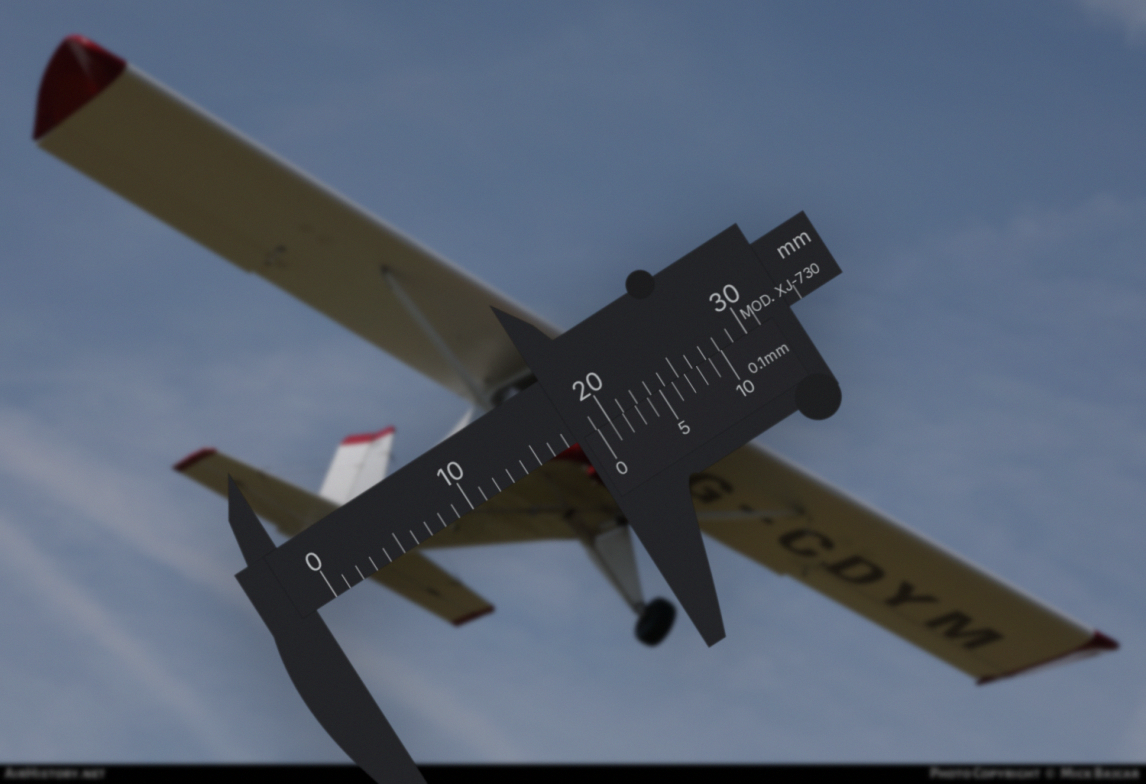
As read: **19.1** mm
